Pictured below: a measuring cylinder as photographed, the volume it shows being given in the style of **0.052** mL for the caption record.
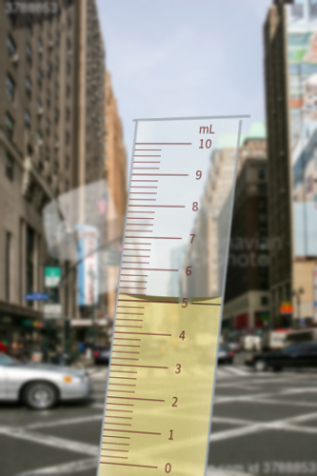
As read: **5** mL
